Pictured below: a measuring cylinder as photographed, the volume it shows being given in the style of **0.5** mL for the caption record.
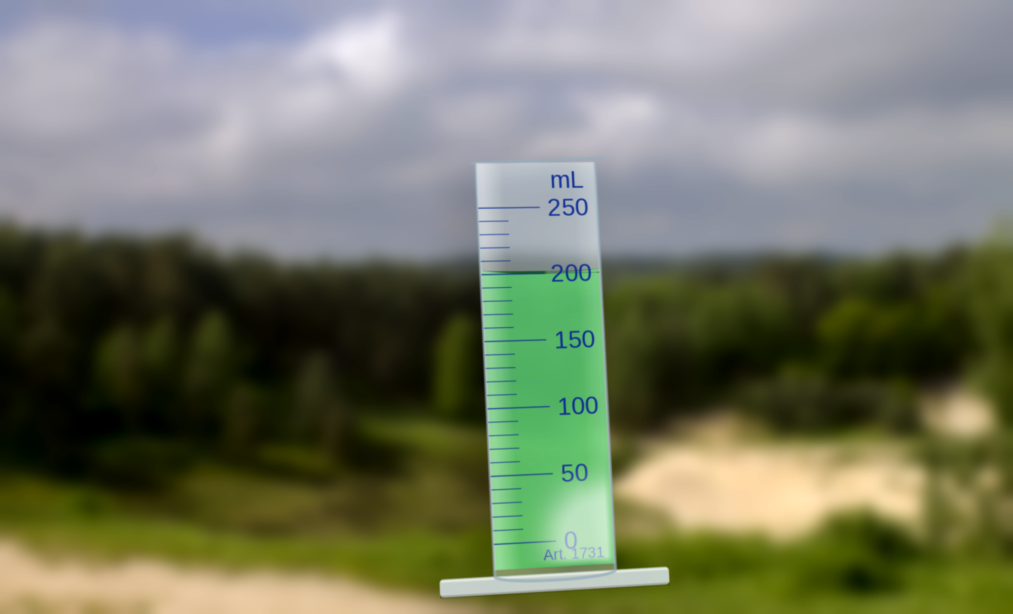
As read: **200** mL
